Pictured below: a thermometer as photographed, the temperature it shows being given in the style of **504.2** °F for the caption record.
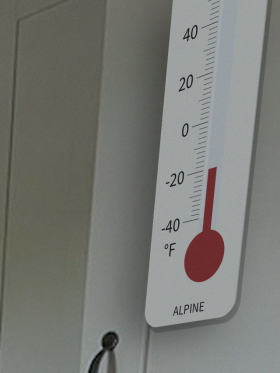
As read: **-20** °F
